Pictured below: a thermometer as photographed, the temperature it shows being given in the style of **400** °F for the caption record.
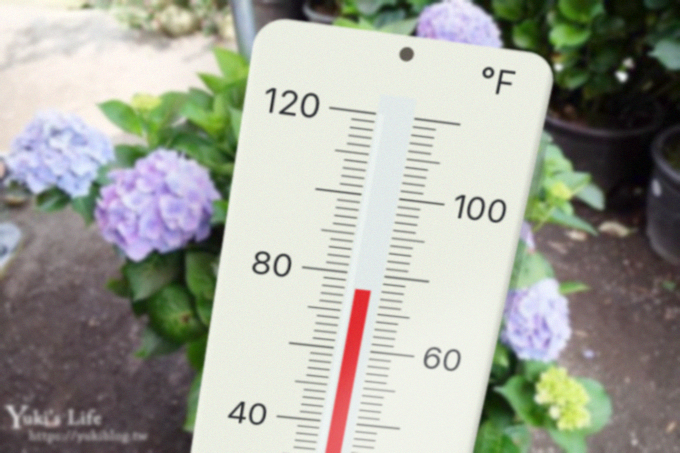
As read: **76** °F
